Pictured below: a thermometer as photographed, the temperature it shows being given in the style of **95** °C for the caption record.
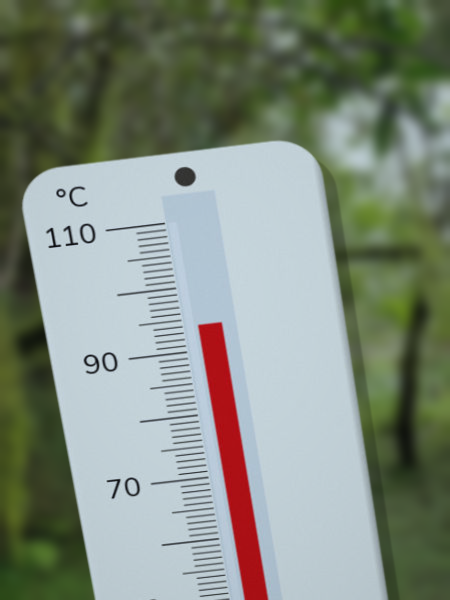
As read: **94** °C
